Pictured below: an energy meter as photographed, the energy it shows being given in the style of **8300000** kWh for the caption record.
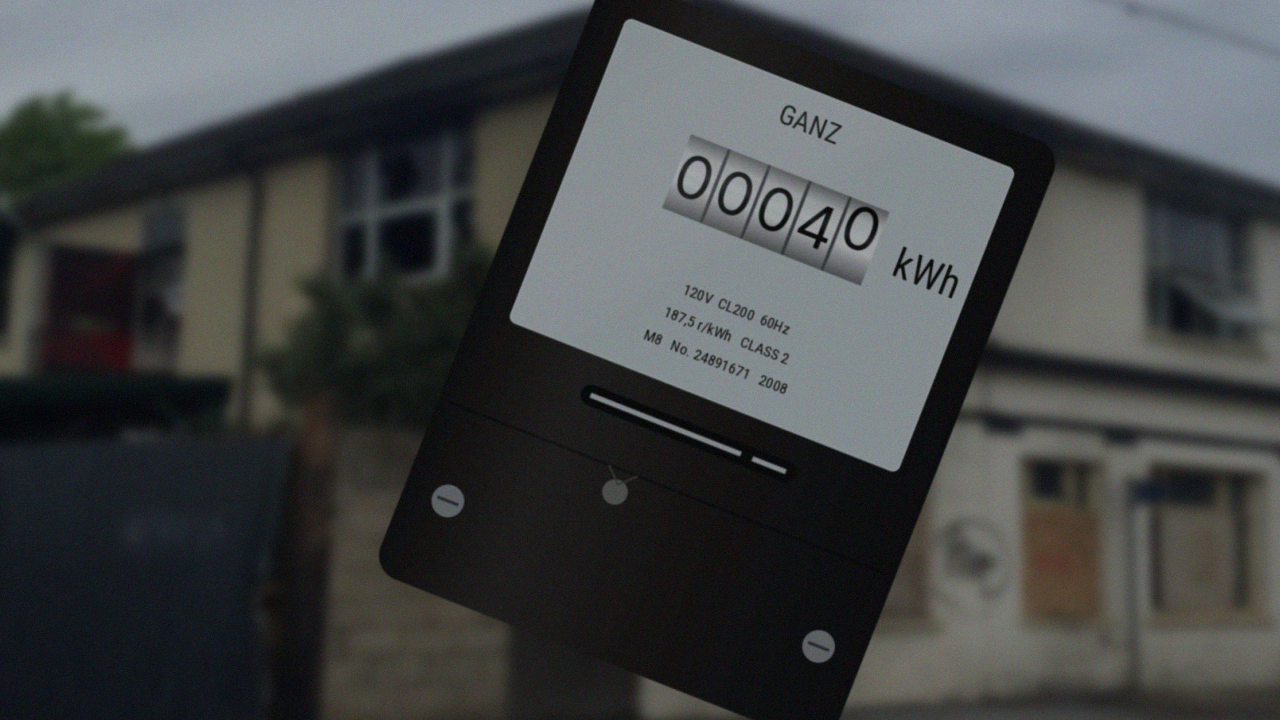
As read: **40** kWh
